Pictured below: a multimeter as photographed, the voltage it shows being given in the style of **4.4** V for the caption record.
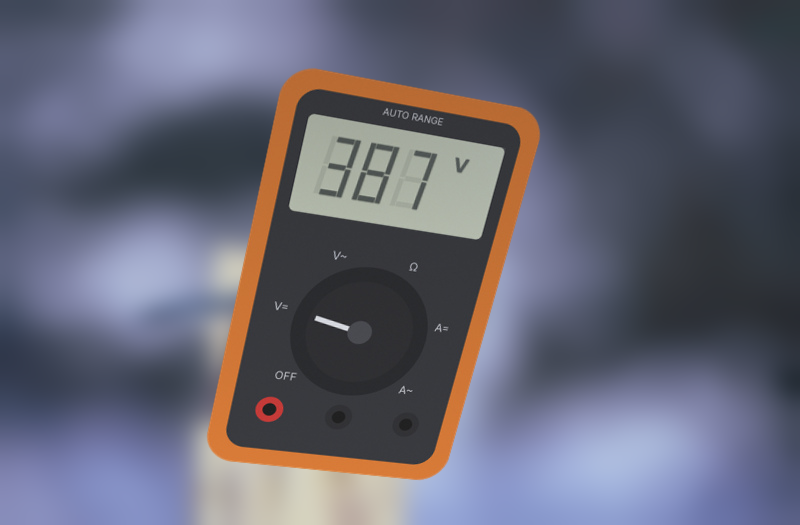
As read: **387** V
